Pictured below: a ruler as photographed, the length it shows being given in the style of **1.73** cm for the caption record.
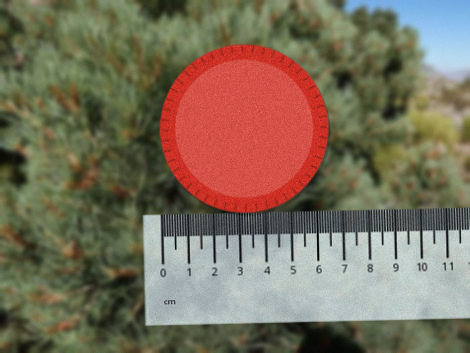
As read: **6.5** cm
